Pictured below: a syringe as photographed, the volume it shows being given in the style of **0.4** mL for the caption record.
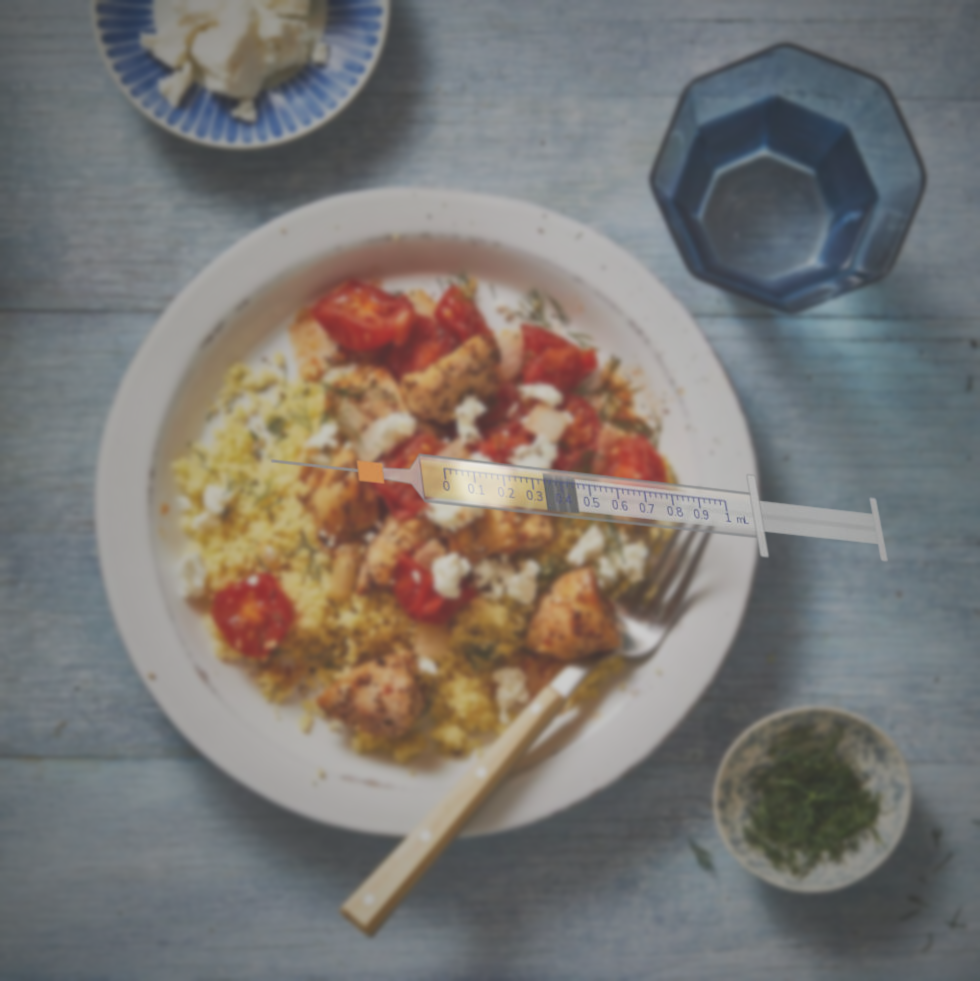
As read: **0.34** mL
